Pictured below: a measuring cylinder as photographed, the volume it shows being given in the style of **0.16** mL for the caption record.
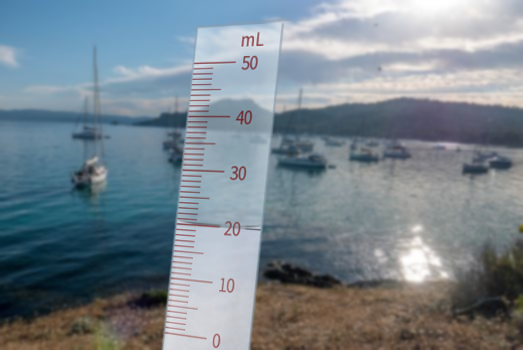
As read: **20** mL
